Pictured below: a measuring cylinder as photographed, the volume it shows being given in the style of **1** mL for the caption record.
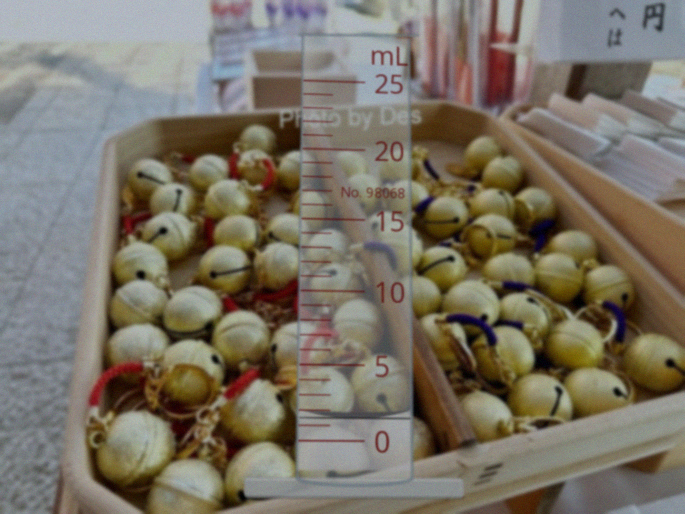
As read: **1.5** mL
